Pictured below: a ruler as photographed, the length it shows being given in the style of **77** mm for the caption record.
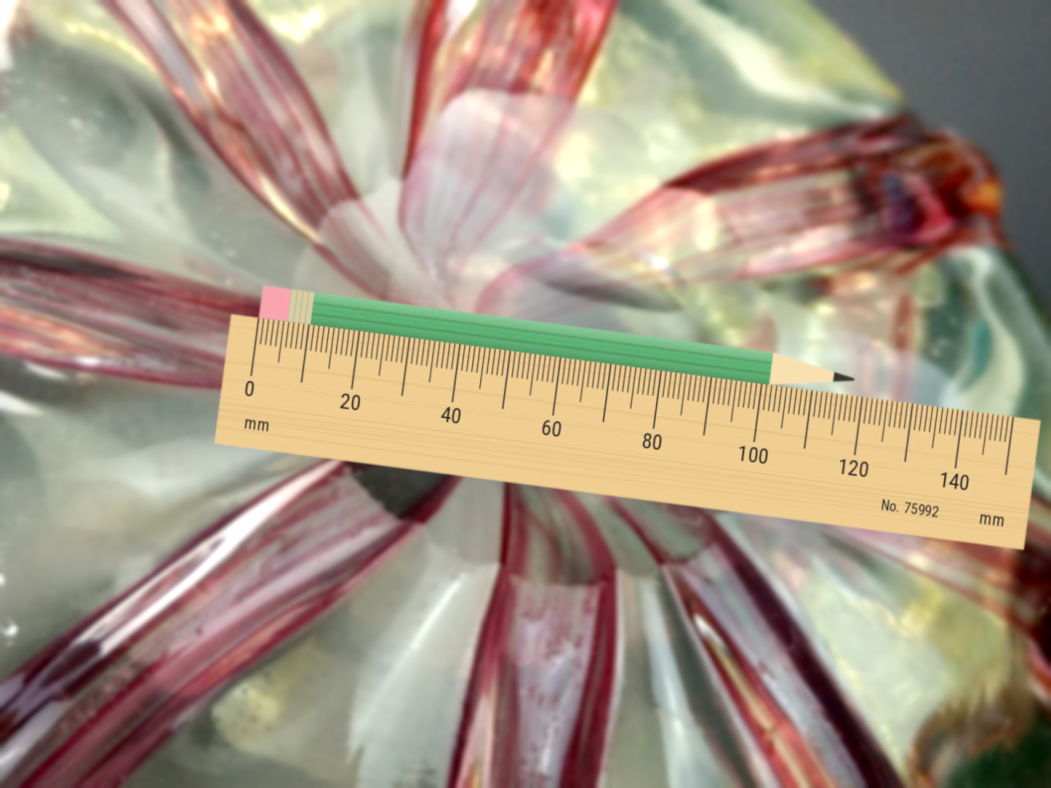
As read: **118** mm
